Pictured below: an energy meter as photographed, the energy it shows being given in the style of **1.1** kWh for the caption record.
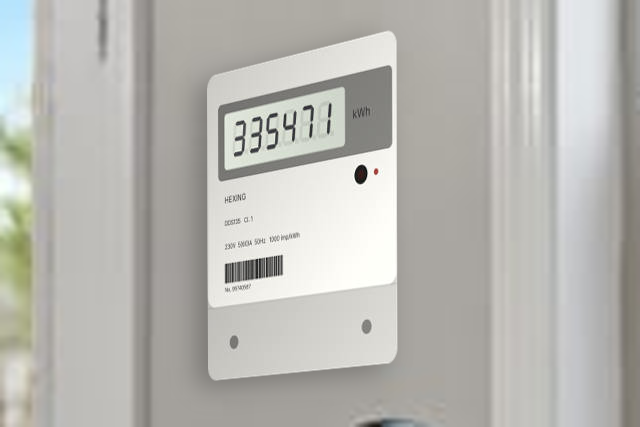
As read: **335471** kWh
